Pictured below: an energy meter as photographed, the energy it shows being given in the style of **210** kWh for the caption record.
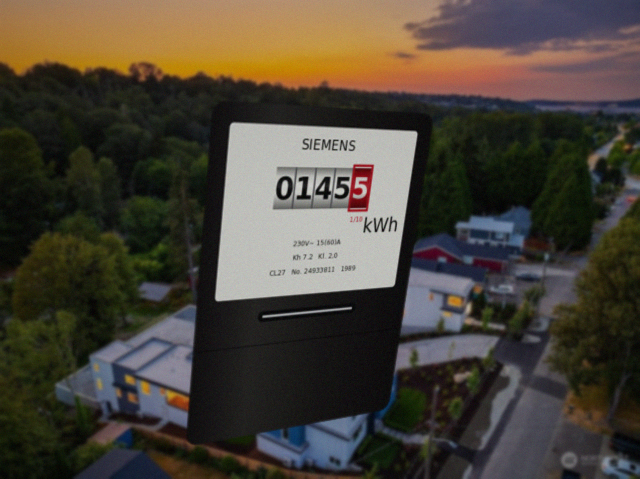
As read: **145.5** kWh
